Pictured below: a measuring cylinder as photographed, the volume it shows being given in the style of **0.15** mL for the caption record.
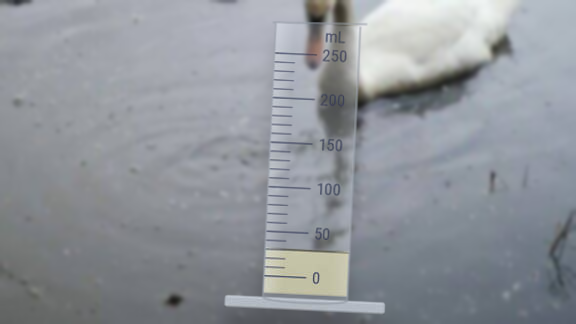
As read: **30** mL
